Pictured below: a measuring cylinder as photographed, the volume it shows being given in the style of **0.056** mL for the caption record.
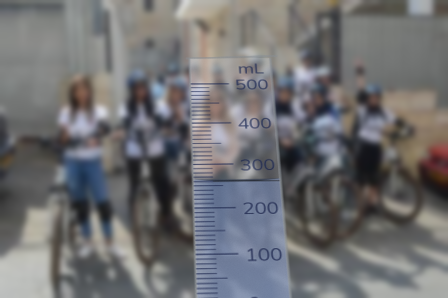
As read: **260** mL
